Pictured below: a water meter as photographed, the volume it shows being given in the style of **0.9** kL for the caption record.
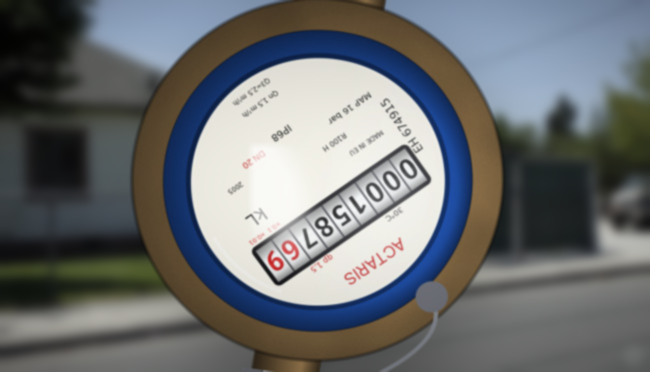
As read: **1587.69** kL
